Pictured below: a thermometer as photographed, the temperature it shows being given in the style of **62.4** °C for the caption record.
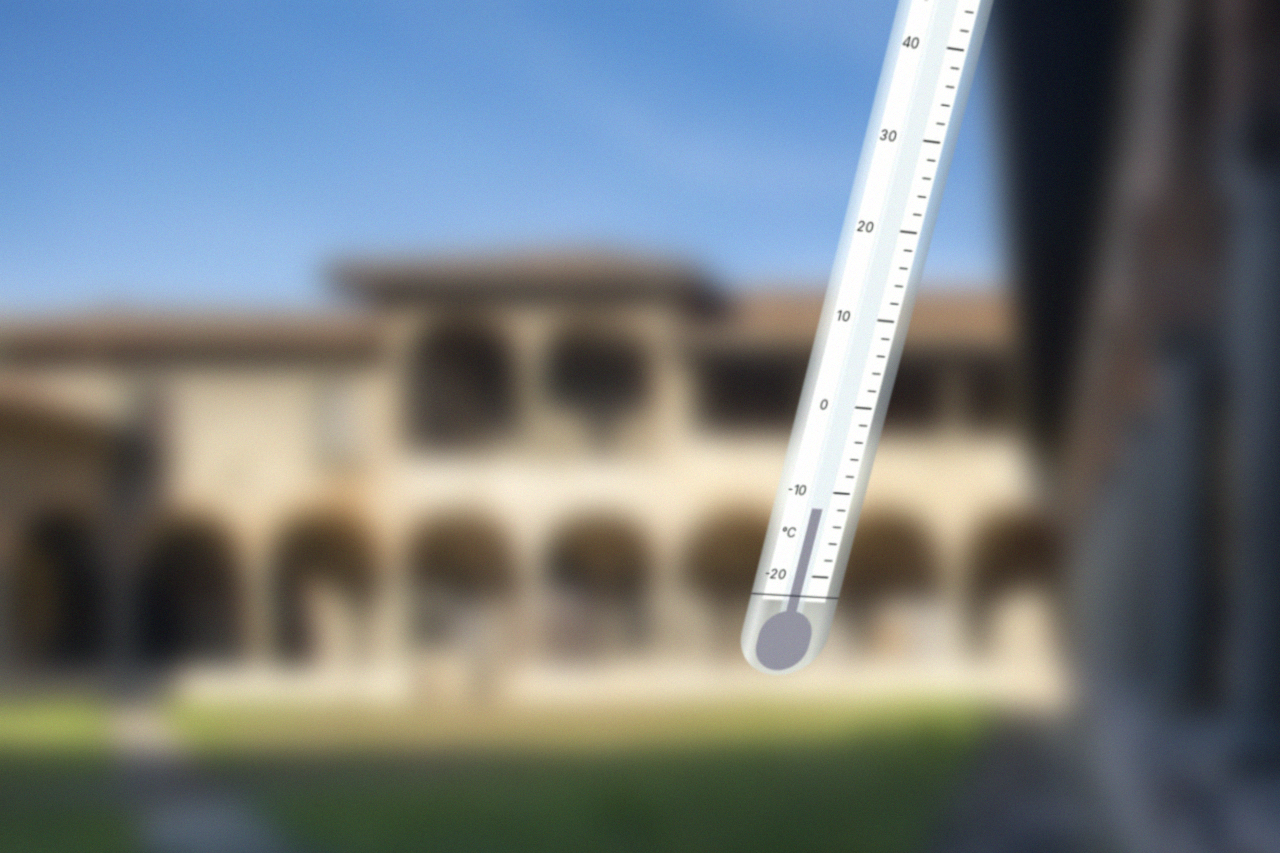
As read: **-12** °C
